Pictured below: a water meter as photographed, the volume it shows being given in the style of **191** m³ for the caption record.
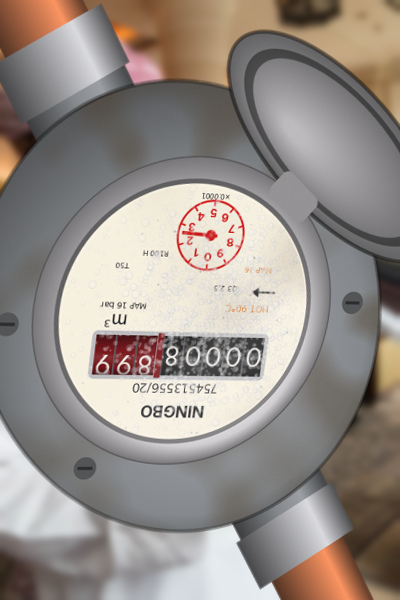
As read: **8.8992** m³
